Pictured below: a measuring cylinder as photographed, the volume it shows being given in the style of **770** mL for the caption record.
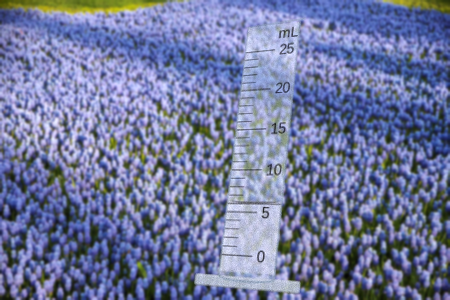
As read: **6** mL
